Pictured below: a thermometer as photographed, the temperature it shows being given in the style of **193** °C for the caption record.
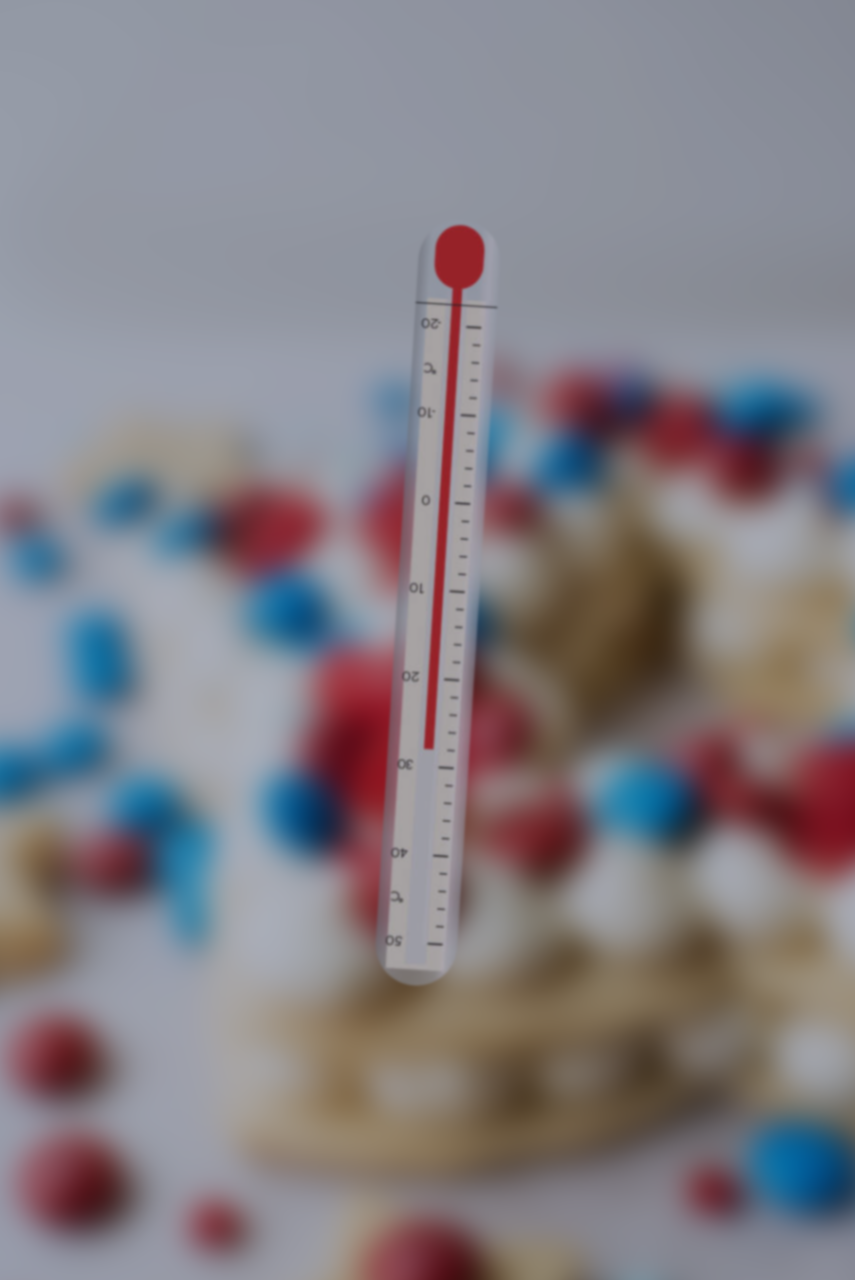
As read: **28** °C
